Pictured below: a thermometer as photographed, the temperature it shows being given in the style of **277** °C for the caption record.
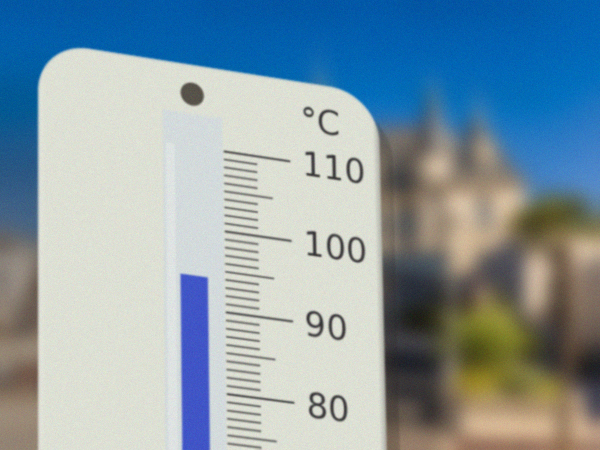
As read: **94** °C
